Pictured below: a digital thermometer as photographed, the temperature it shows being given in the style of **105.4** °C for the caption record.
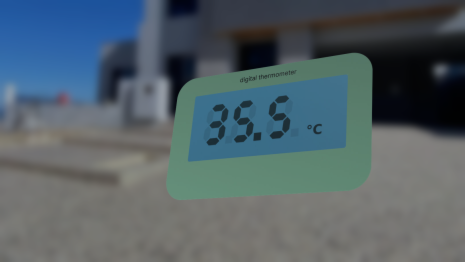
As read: **35.5** °C
